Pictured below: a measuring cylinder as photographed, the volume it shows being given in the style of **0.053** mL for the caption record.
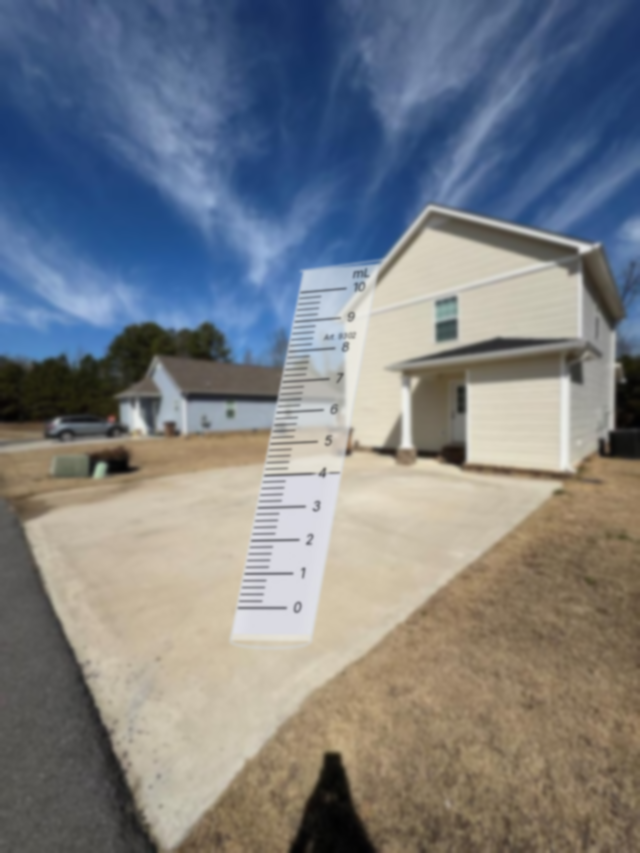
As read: **4** mL
